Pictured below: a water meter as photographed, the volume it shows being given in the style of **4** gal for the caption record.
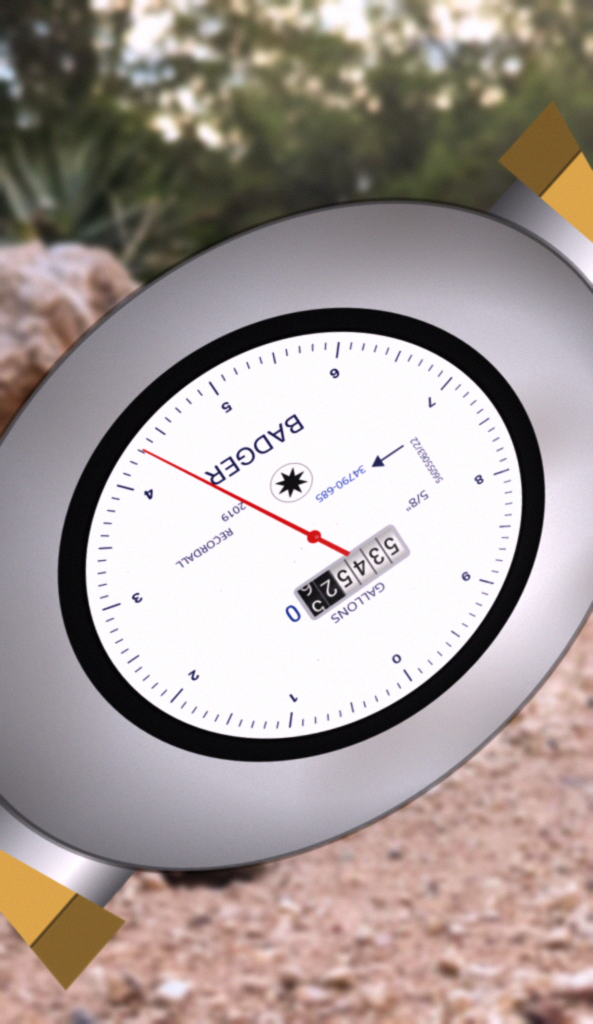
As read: **5345254.3** gal
